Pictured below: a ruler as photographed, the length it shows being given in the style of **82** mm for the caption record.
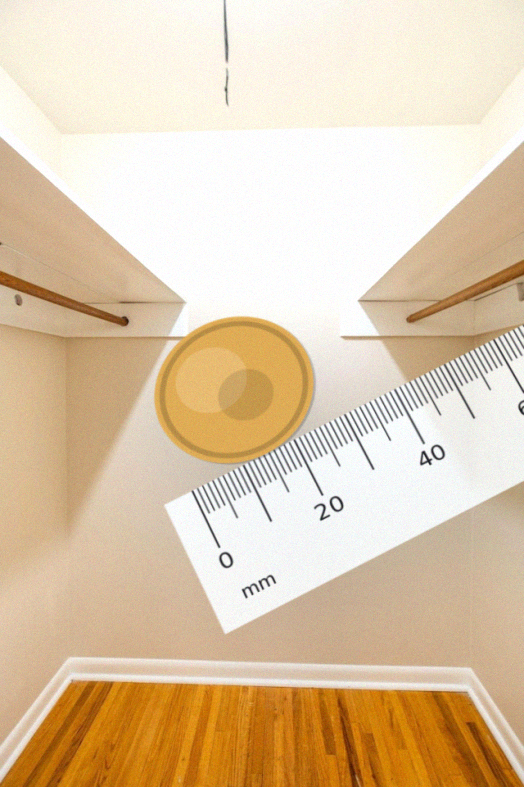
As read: **29** mm
